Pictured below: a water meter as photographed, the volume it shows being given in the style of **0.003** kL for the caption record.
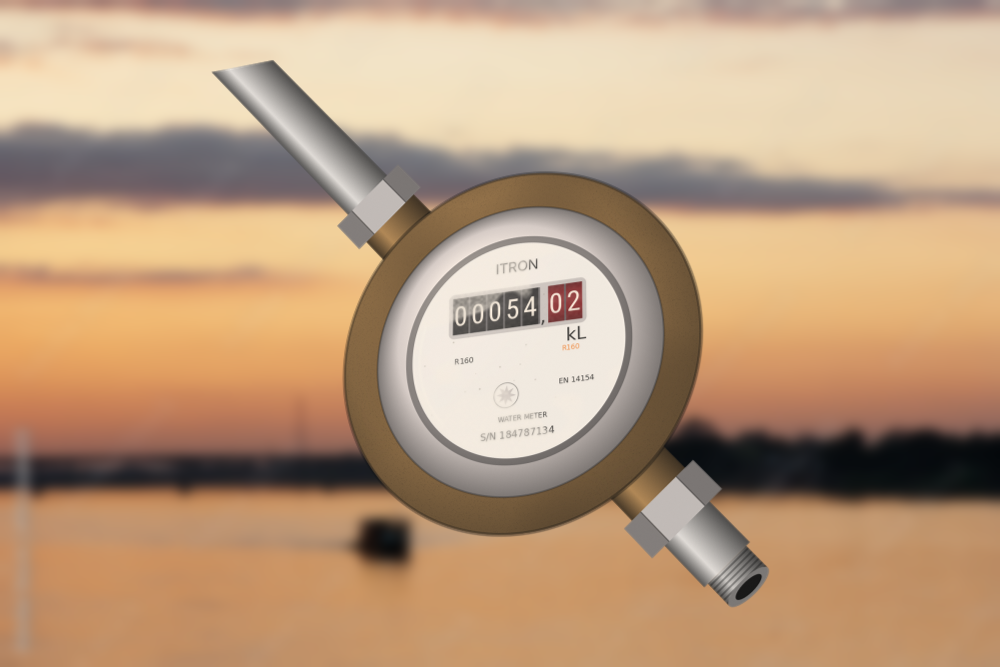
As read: **54.02** kL
